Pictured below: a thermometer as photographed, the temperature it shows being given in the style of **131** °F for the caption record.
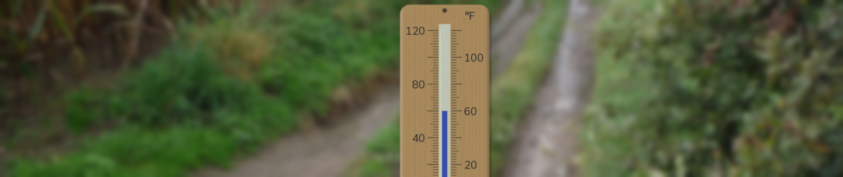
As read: **60** °F
